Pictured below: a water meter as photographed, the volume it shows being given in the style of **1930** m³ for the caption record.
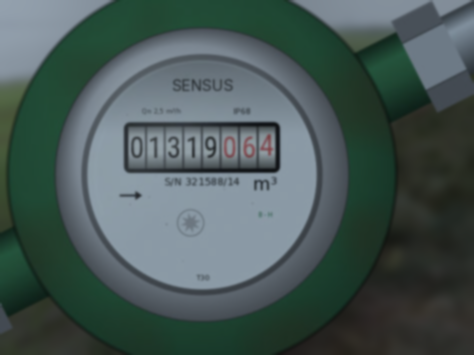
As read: **1319.064** m³
